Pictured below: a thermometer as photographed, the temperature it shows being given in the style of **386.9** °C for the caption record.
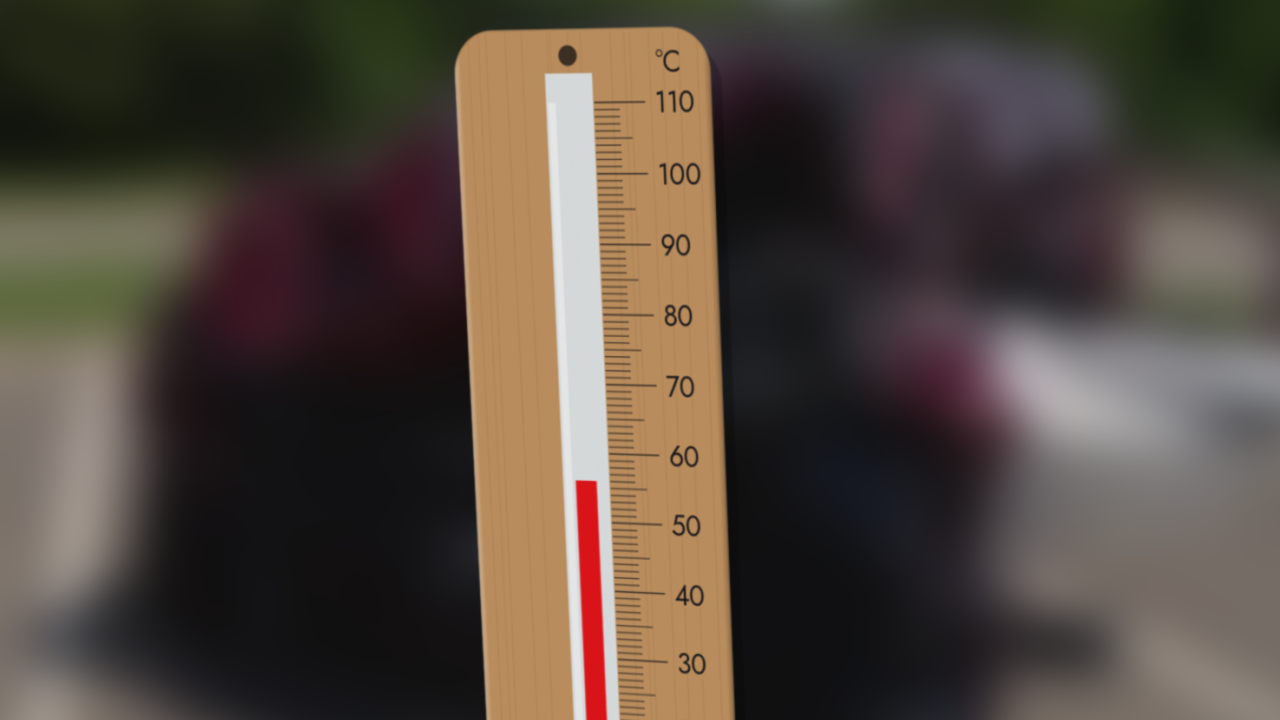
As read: **56** °C
